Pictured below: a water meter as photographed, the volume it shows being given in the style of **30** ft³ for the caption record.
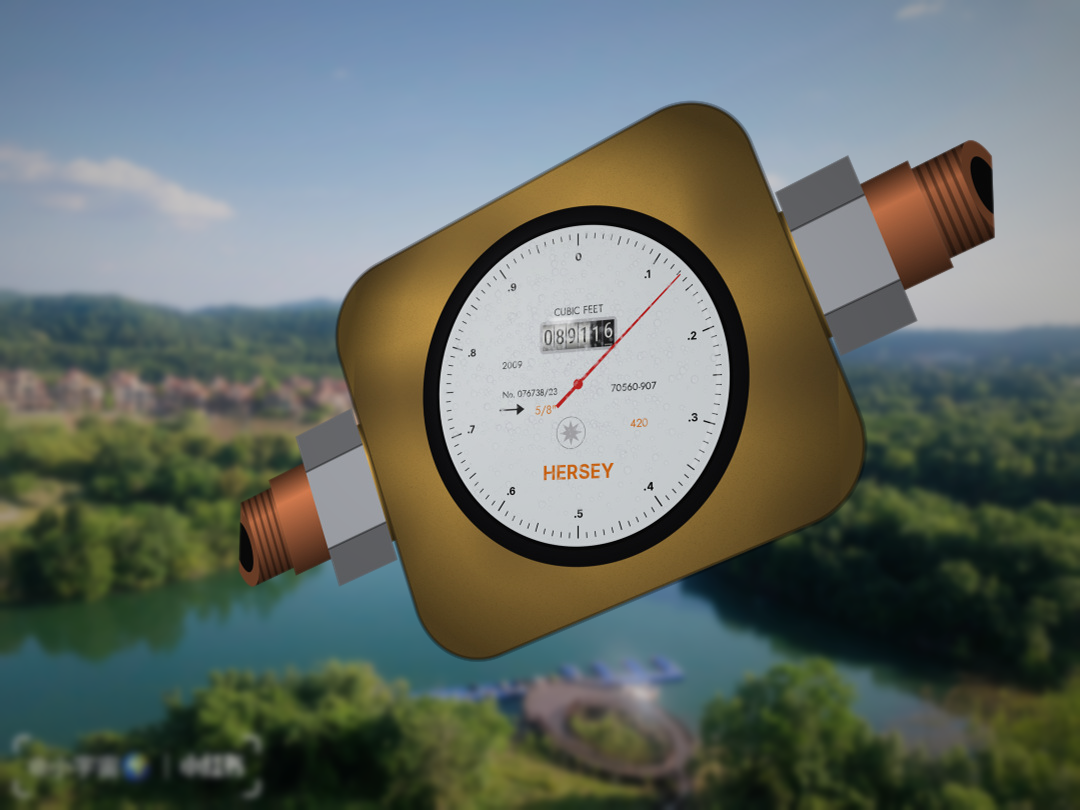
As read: **89116.13** ft³
